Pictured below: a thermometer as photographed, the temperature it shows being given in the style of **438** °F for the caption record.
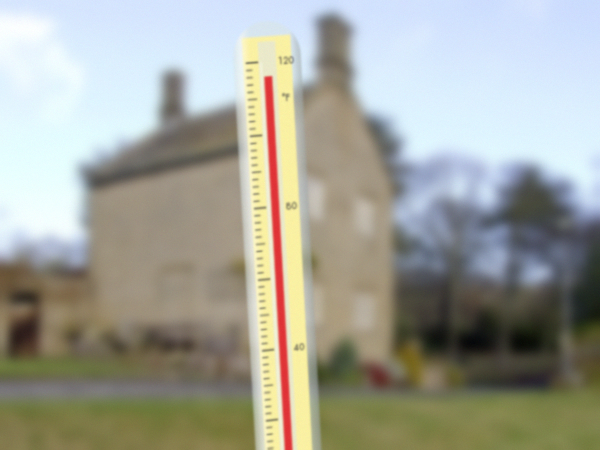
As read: **116** °F
